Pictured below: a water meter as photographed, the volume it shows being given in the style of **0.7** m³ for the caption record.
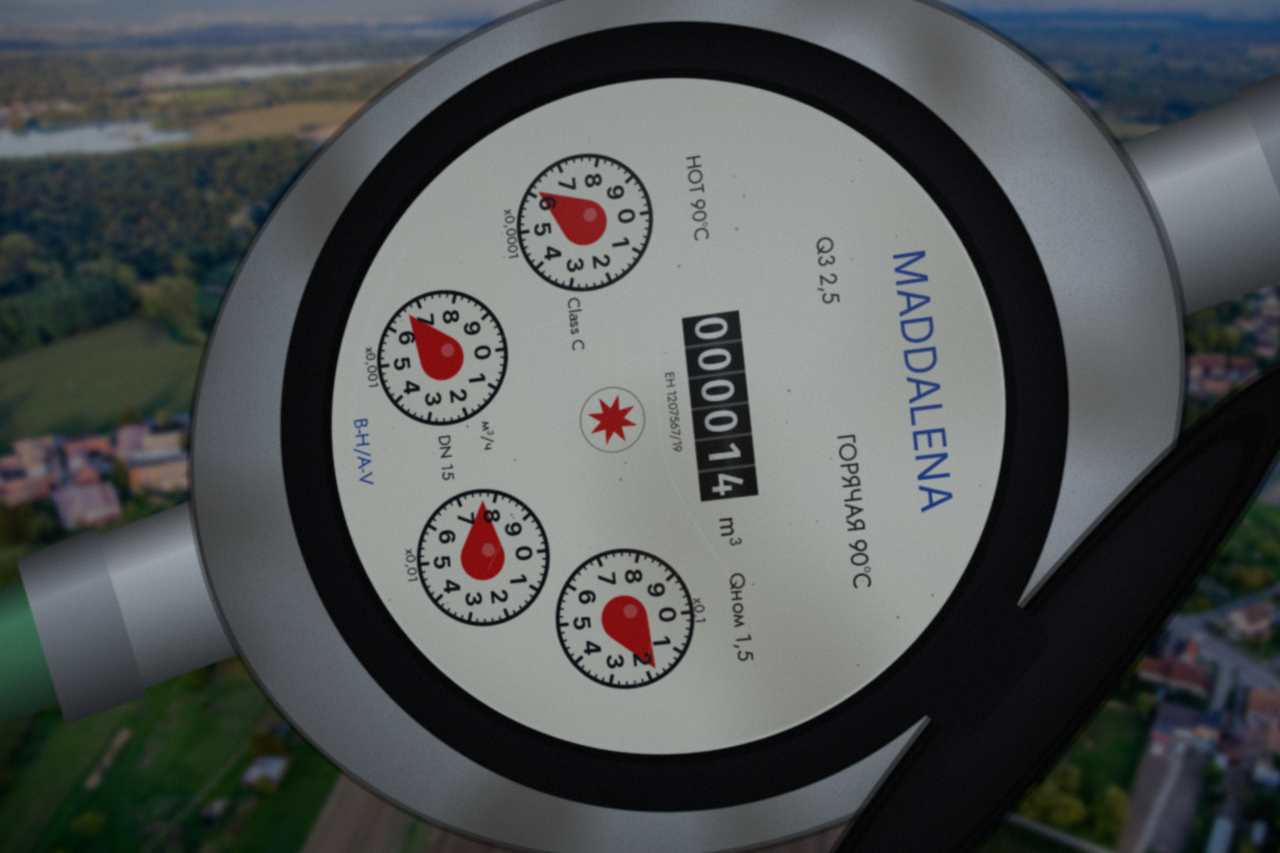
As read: **14.1766** m³
